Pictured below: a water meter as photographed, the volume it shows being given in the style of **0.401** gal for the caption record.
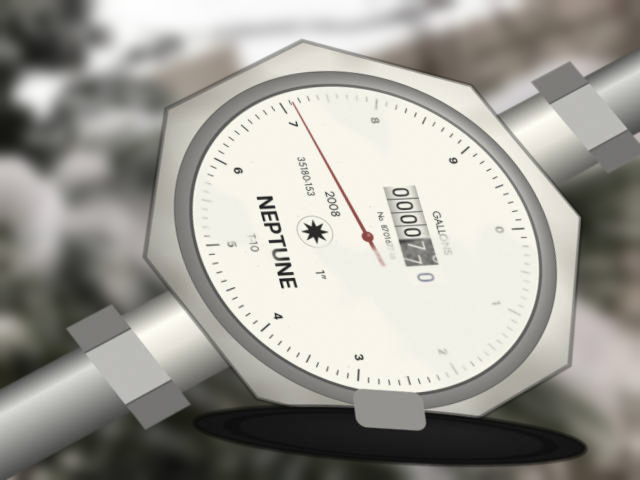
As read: **767.1** gal
